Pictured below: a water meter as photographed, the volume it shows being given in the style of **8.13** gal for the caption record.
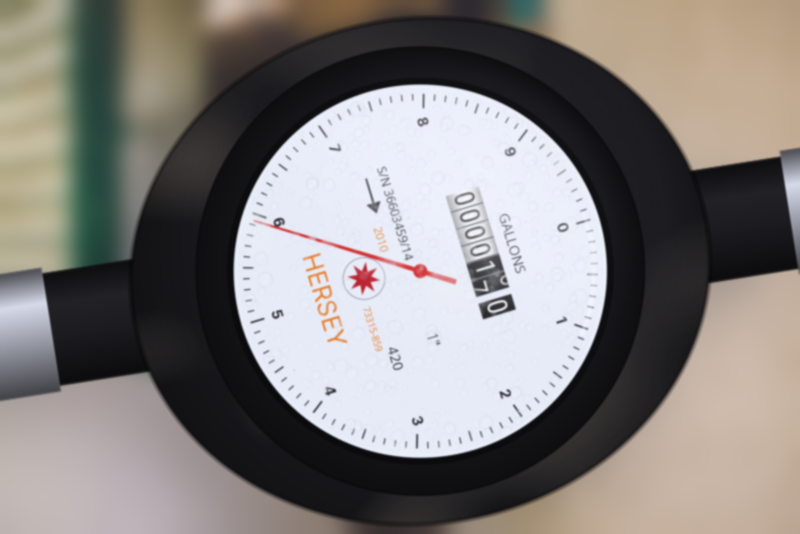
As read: **165.9** gal
